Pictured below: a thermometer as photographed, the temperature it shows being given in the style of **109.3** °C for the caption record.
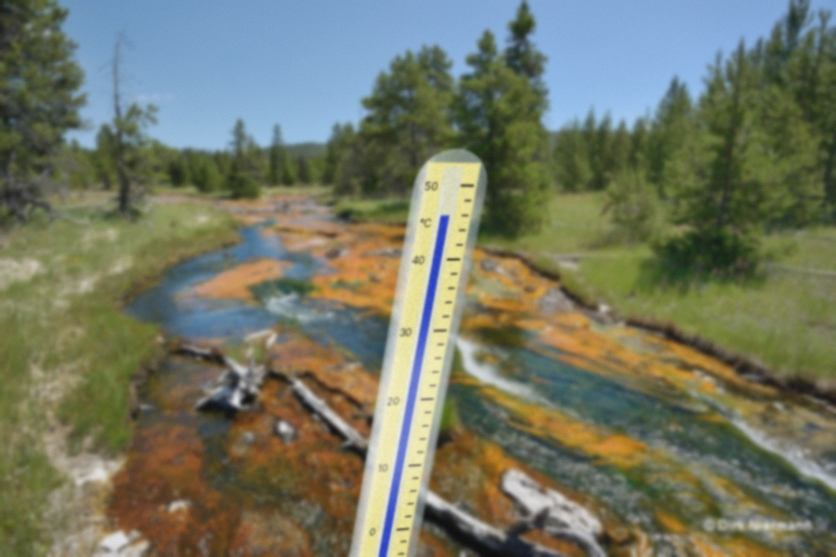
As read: **46** °C
